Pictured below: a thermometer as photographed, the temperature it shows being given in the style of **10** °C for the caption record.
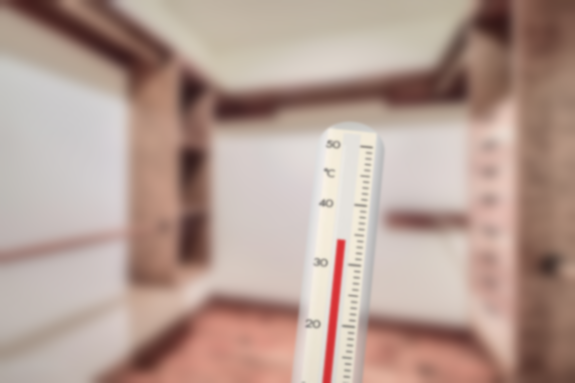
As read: **34** °C
